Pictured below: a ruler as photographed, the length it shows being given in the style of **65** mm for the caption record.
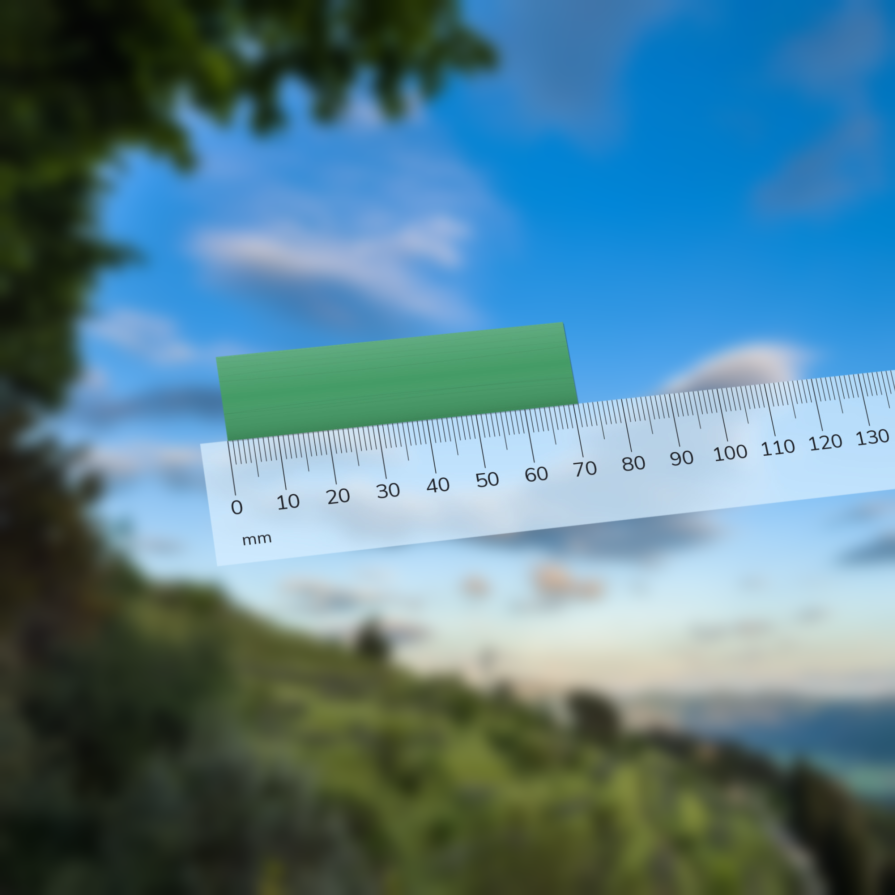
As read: **71** mm
